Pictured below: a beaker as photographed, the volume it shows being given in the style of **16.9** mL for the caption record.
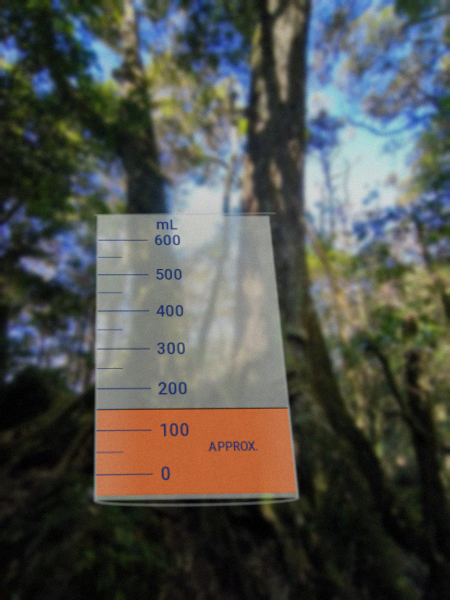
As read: **150** mL
